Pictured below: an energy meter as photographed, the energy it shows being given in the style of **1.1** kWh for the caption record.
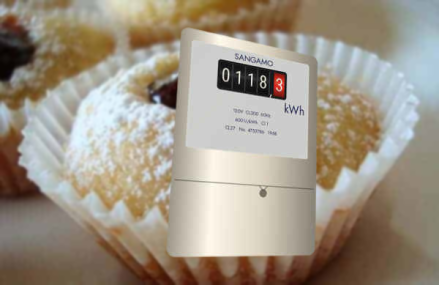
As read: **118.3** kWh
